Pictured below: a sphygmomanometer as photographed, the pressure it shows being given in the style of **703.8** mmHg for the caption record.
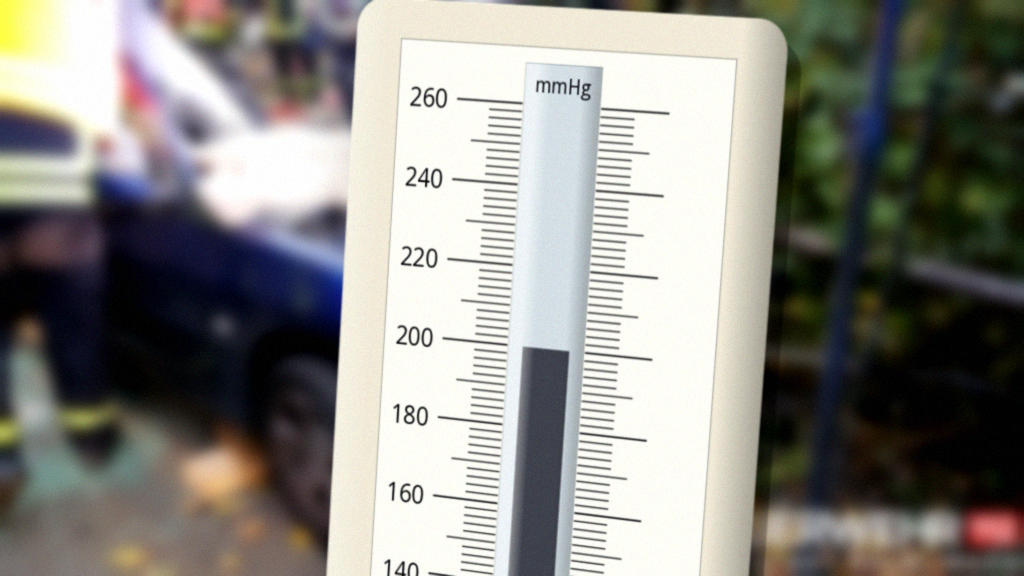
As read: **200** mmHg
